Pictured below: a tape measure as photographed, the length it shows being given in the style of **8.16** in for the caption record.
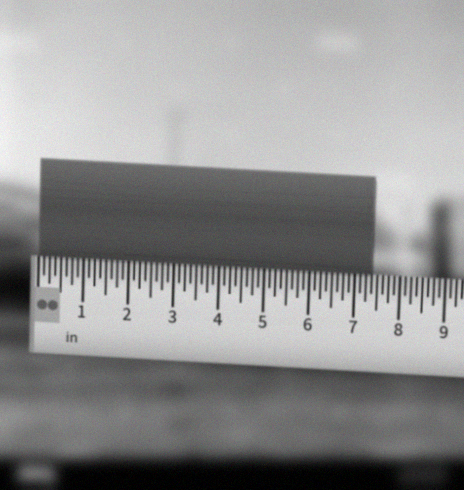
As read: **7.375** in
